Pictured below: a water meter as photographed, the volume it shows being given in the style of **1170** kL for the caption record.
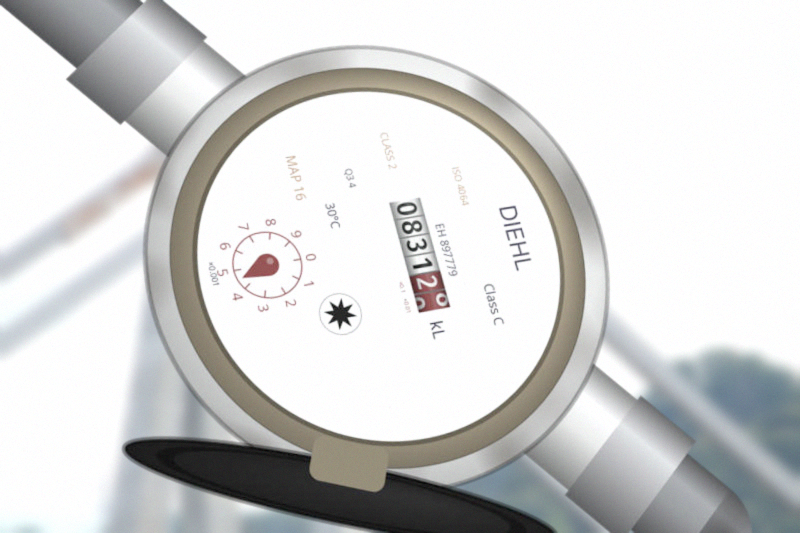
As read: **831.284** kL
